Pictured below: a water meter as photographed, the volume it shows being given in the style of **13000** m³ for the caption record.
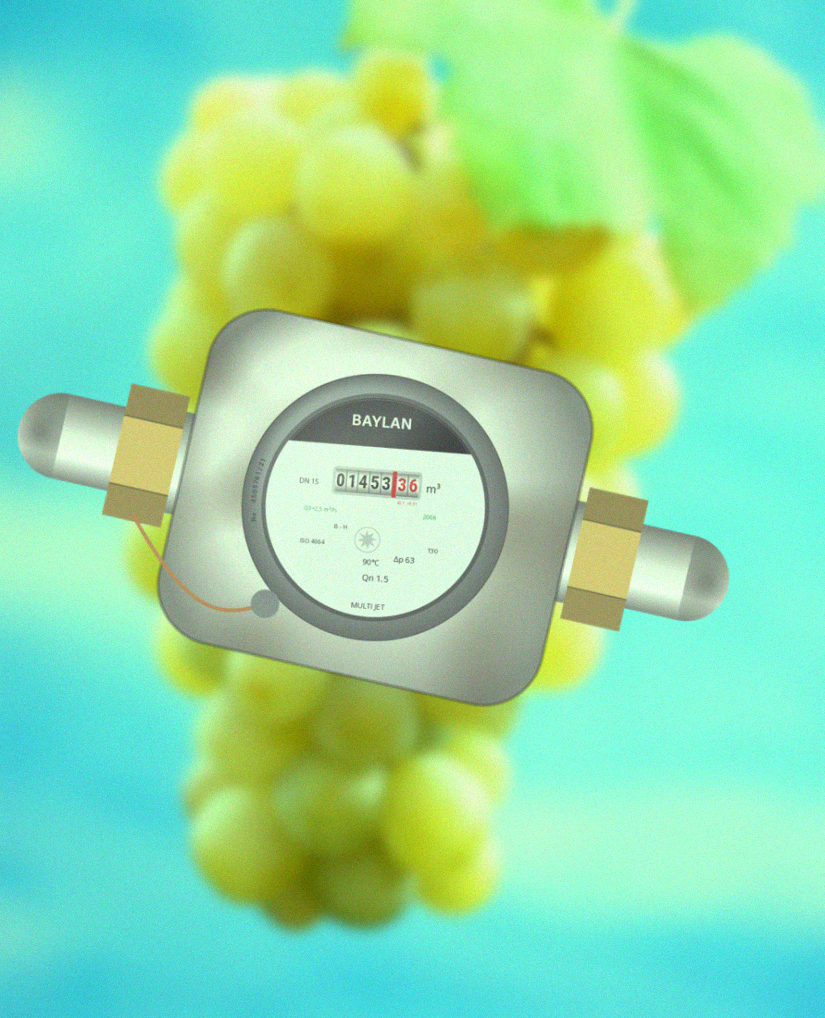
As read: **1453.36** m³
